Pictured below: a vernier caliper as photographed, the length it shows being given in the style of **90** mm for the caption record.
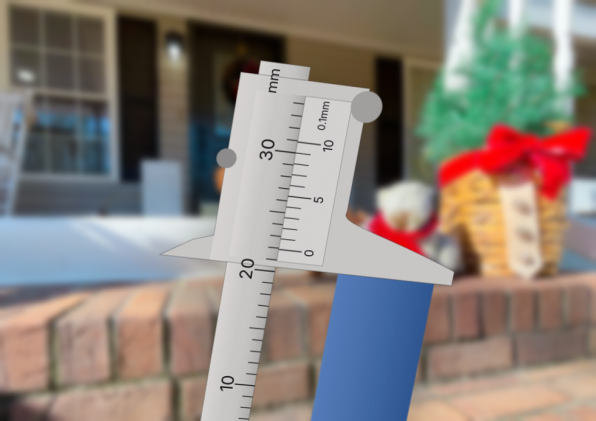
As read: **21.9** mm
